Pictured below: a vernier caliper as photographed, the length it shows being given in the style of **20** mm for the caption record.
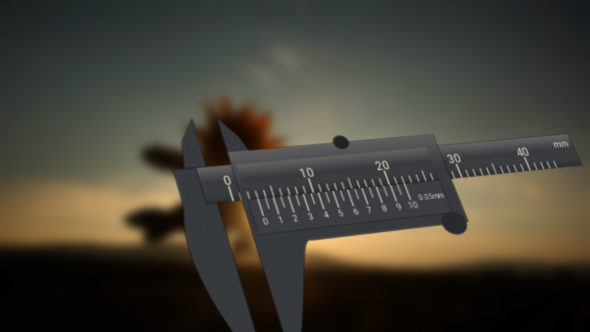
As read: **3.0** mm
